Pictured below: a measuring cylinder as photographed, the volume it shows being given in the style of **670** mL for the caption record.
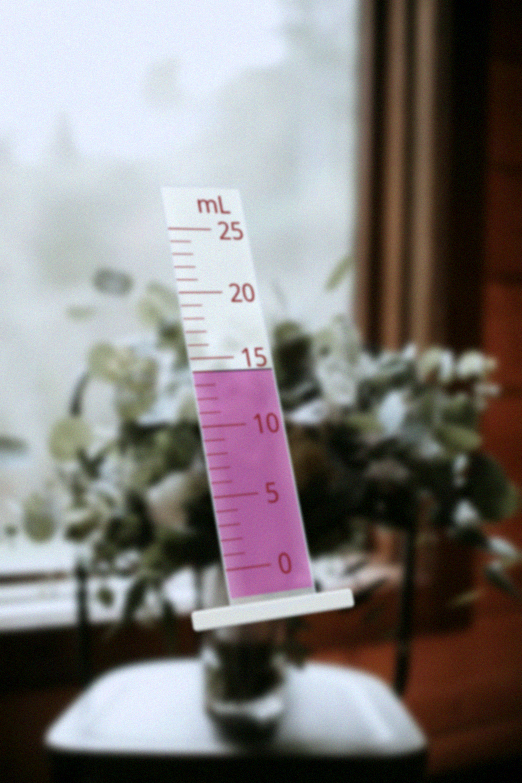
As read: **14** mL
